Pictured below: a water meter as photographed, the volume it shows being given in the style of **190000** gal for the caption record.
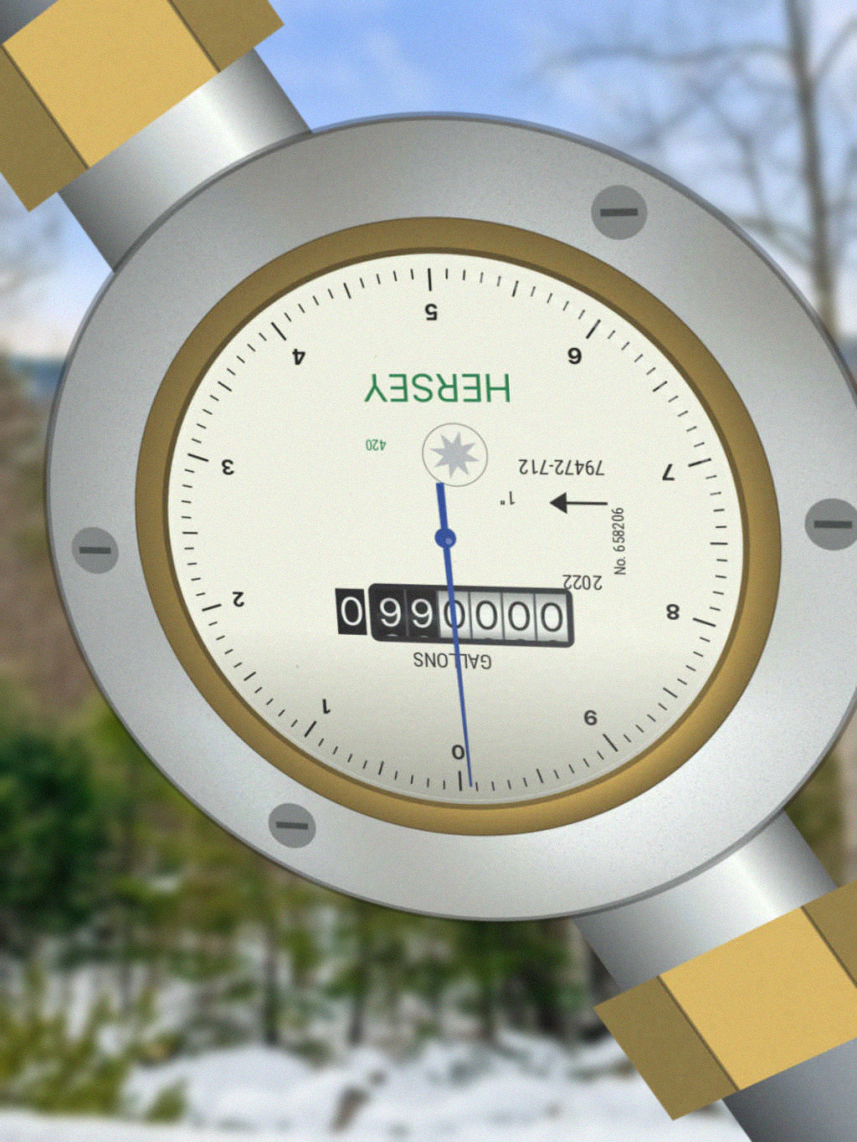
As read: **659.9** gal
